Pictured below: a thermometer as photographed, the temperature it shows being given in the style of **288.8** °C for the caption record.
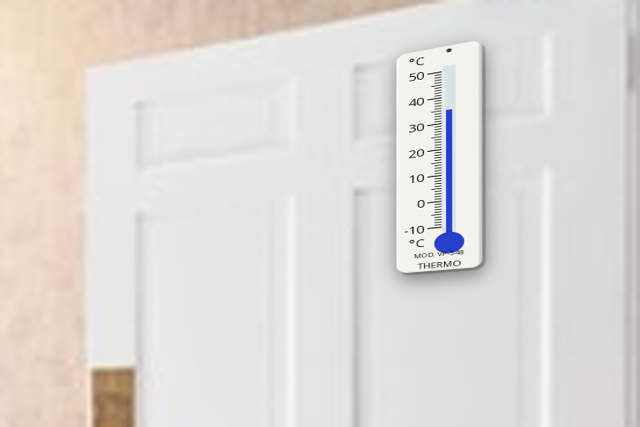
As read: **35** °C
